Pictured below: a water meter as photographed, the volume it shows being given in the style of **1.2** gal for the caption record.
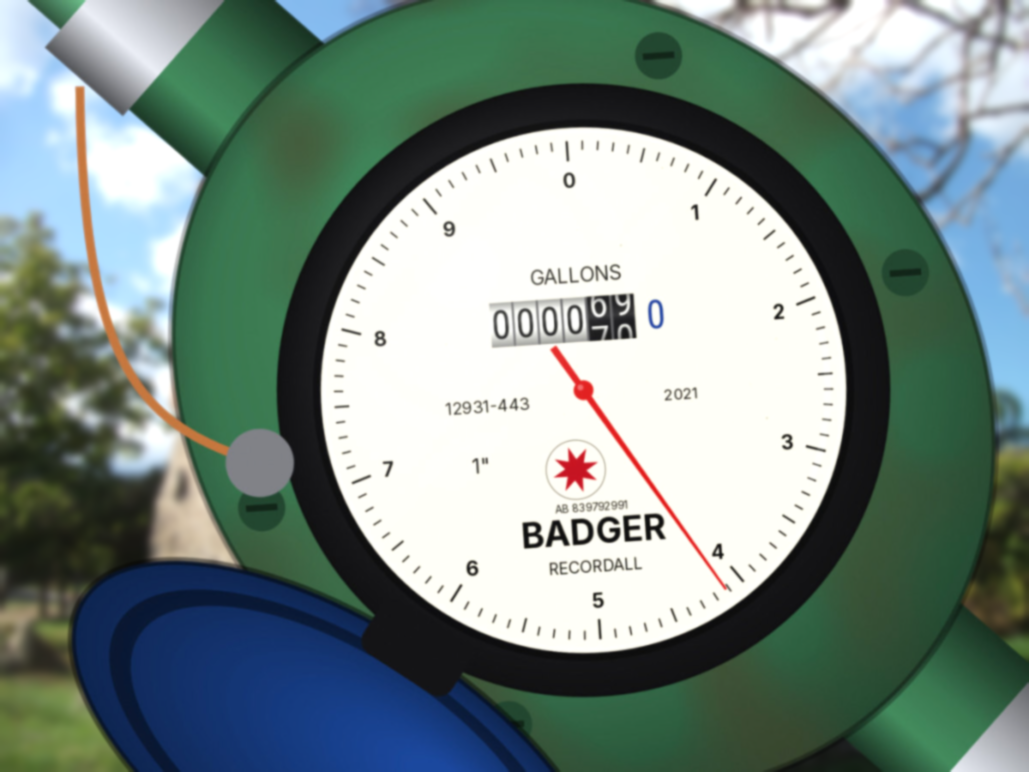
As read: **694.1** gal
